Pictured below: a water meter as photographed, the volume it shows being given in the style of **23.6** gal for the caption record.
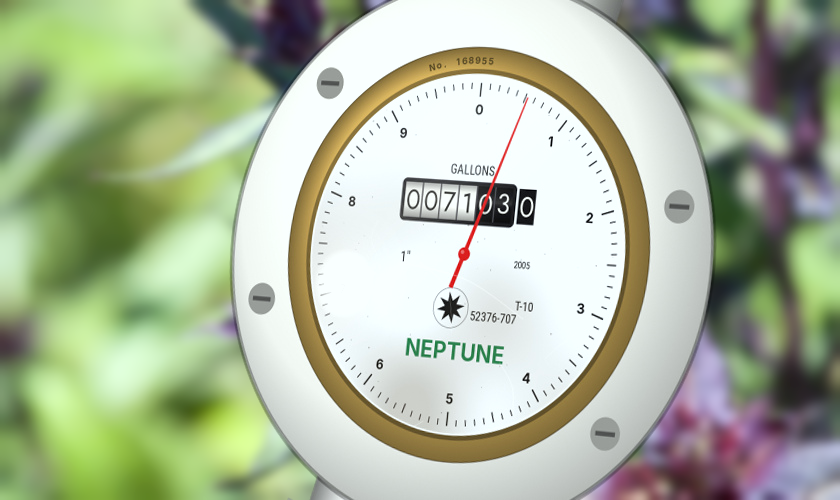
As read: **71030.5** gal
